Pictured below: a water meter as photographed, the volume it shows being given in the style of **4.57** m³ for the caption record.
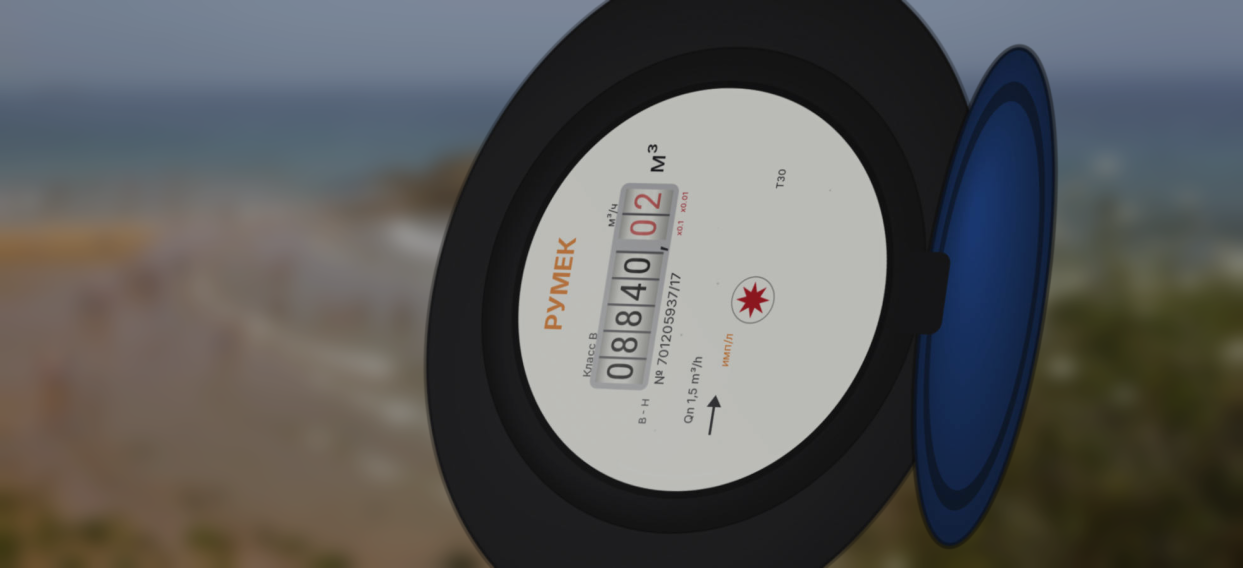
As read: **8840.02** m³
